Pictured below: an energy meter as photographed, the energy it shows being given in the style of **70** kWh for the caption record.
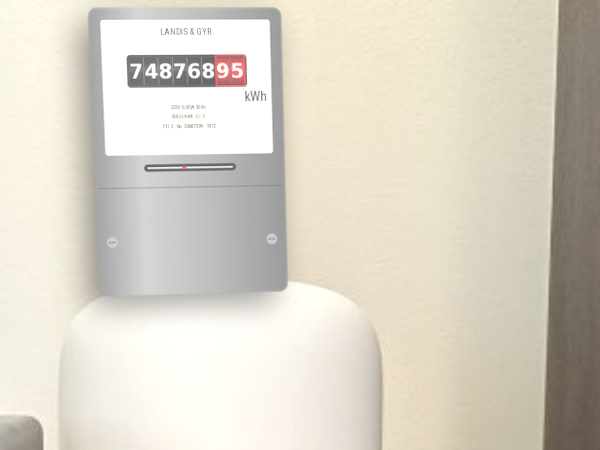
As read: **748768.95** kWh
